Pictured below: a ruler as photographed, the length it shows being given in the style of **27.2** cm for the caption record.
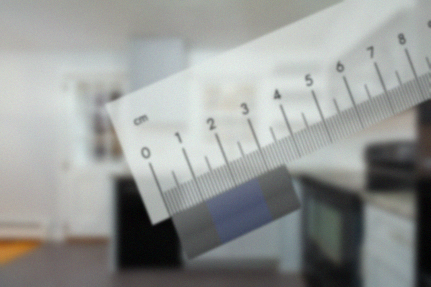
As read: **3.5** cm
